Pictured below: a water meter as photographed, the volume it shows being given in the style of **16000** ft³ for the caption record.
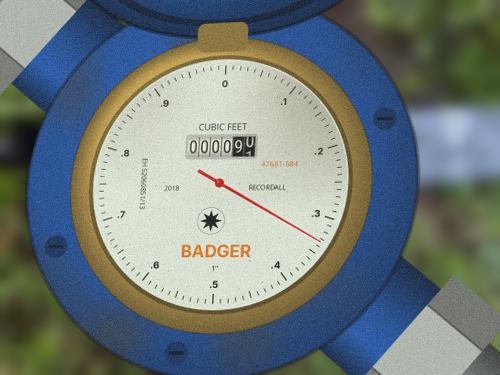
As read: **90.33** ft³
